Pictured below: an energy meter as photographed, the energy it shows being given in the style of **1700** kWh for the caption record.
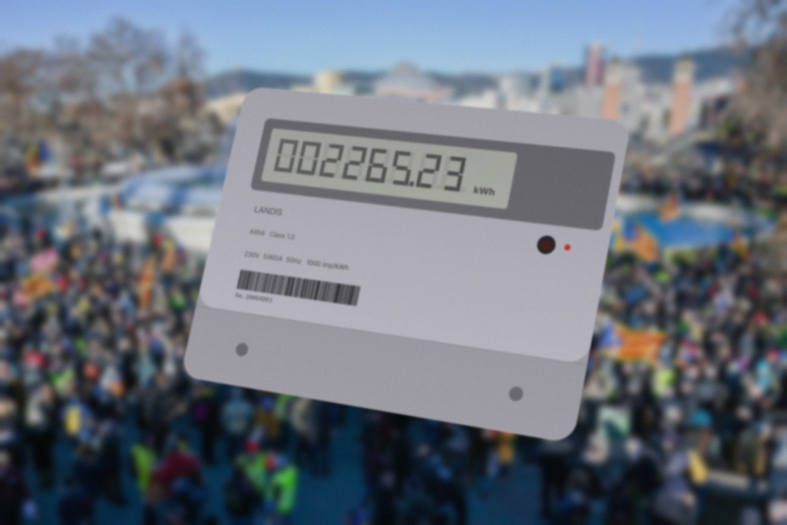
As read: **2265.23** kWh
